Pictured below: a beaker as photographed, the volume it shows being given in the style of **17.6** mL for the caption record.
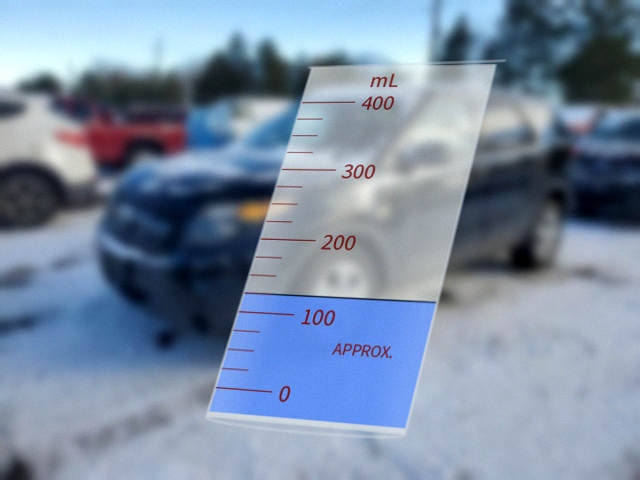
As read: **125** mL
